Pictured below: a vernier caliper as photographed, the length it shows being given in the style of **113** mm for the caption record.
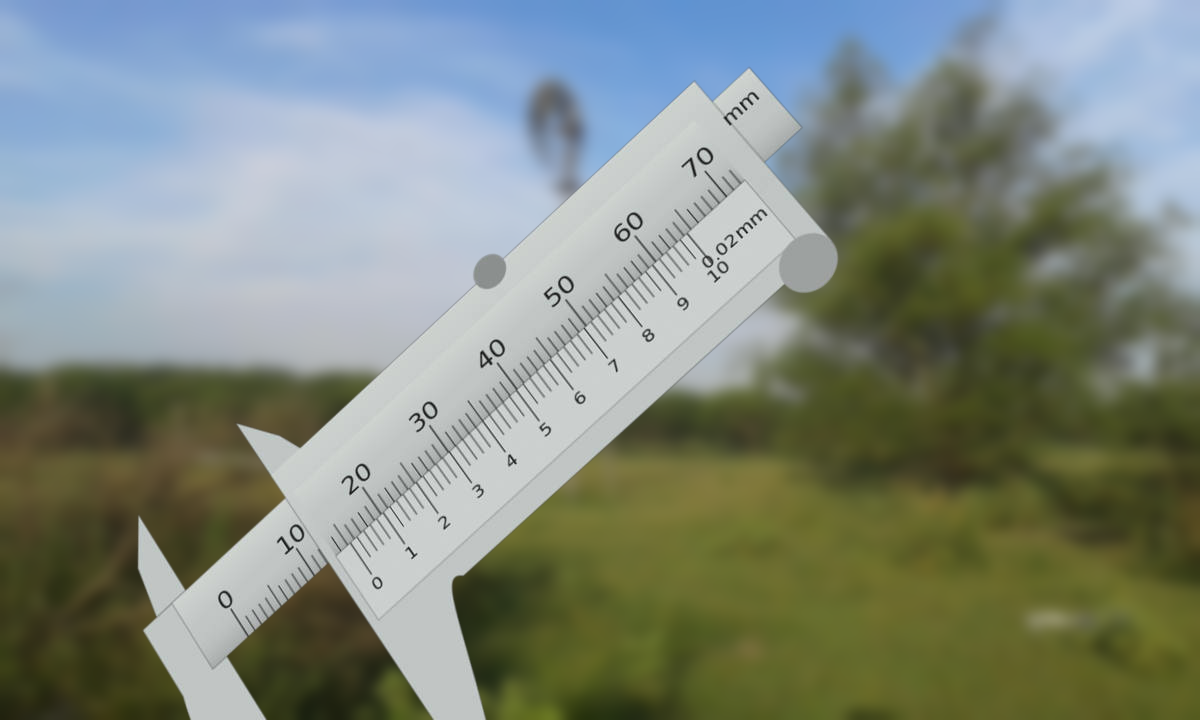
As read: **15.4** mm
